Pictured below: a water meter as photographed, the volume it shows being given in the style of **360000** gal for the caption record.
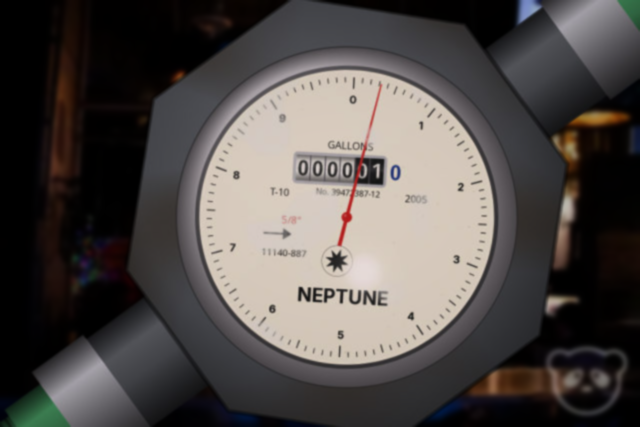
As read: **10.3** gal
